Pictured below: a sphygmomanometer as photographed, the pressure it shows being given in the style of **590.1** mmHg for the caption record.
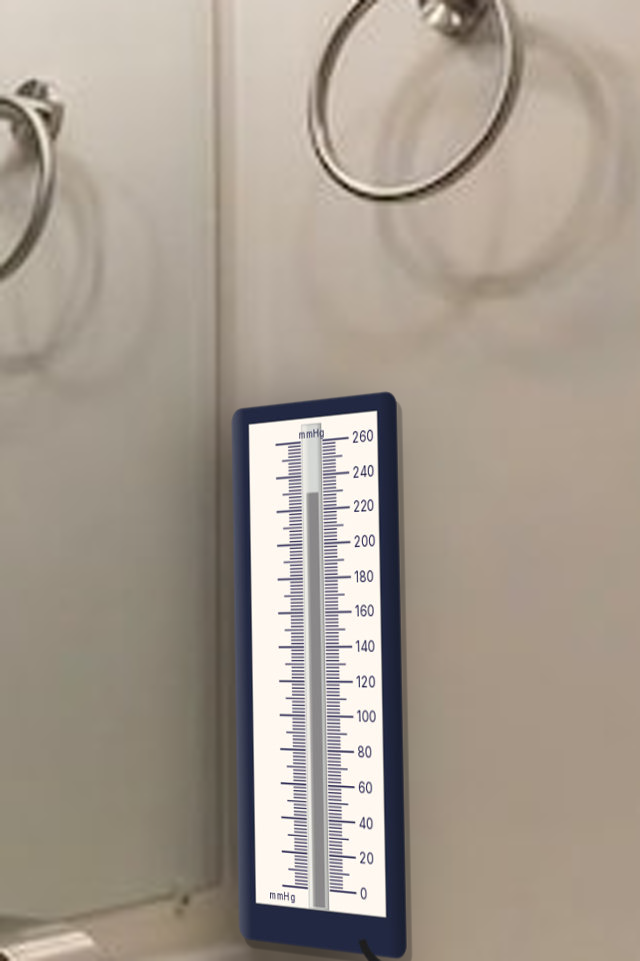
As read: **230** mmHg
